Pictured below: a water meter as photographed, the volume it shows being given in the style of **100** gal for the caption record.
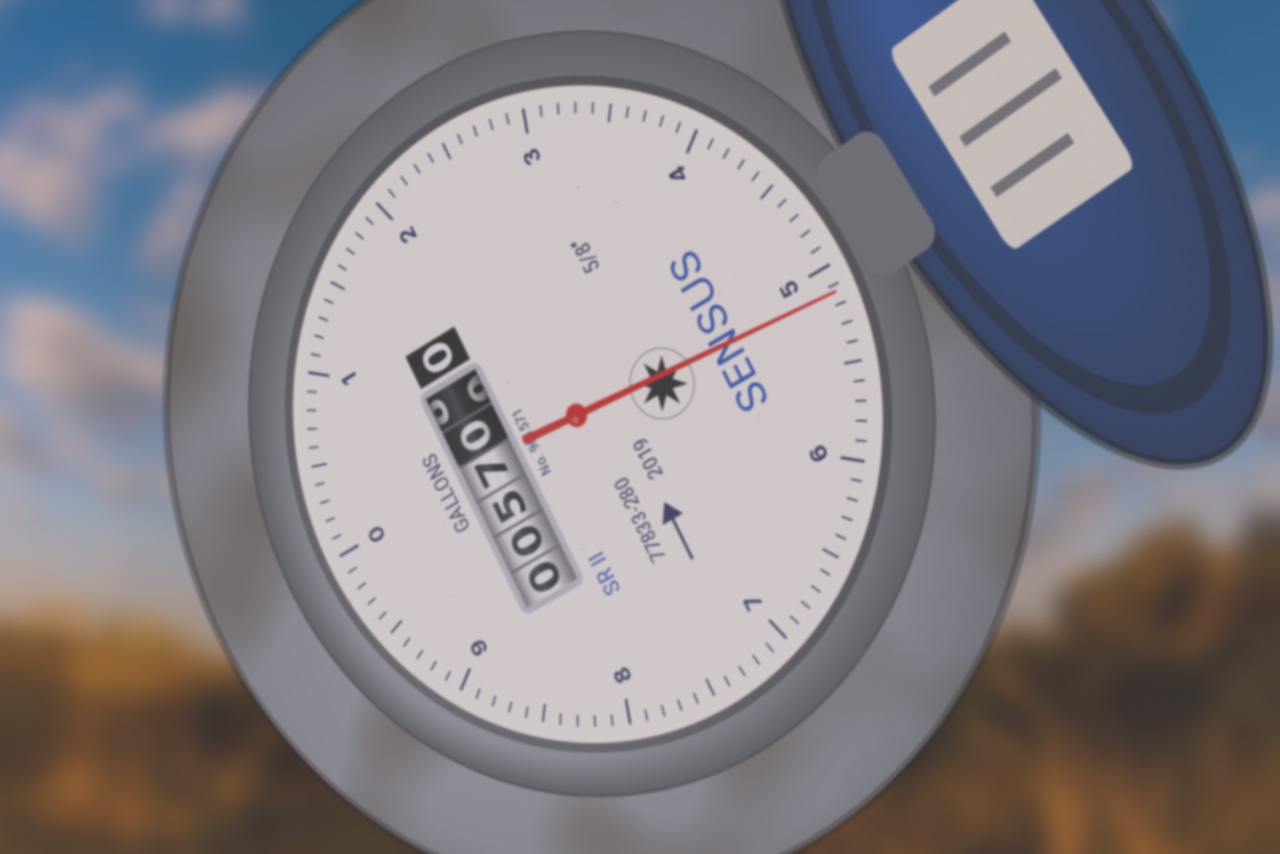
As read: **57085.1** gal
